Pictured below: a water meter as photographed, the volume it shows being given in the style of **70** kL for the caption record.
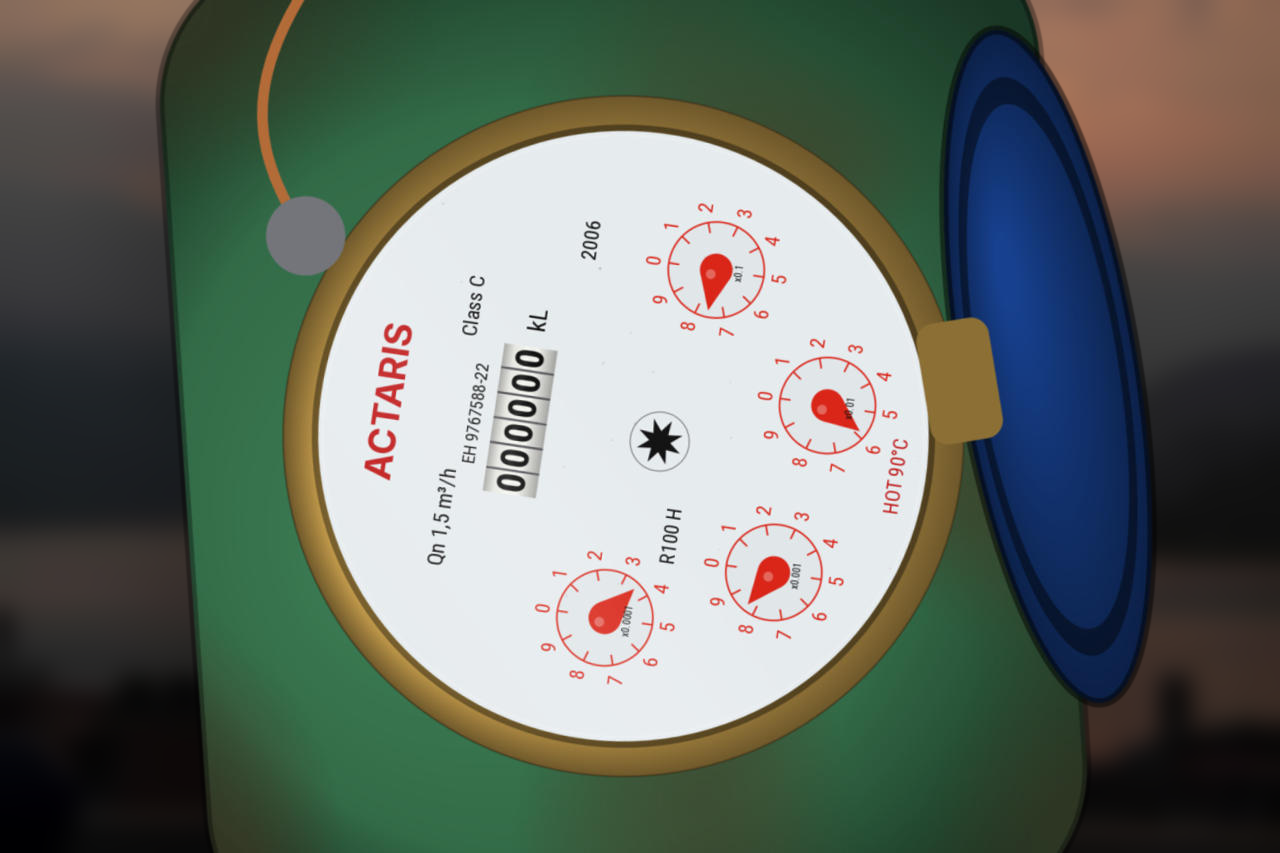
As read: **0.7583** kL
